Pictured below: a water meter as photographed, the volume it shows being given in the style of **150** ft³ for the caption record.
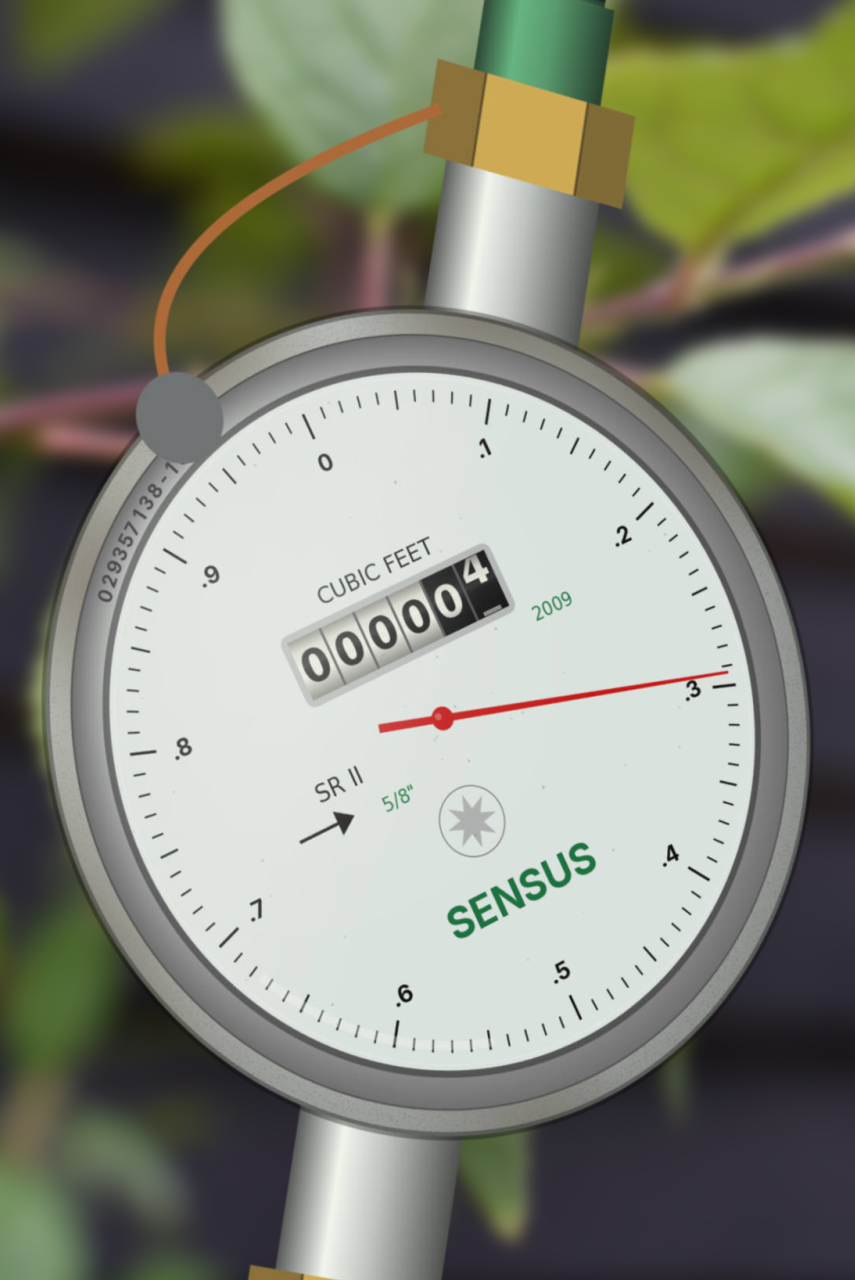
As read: **4.29** ft³
